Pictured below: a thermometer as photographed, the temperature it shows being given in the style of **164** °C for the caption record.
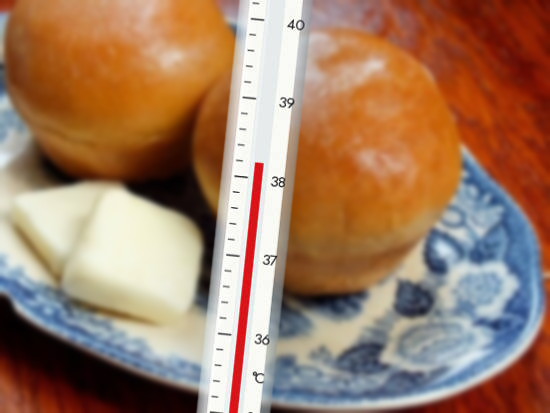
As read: **38.2** °C
